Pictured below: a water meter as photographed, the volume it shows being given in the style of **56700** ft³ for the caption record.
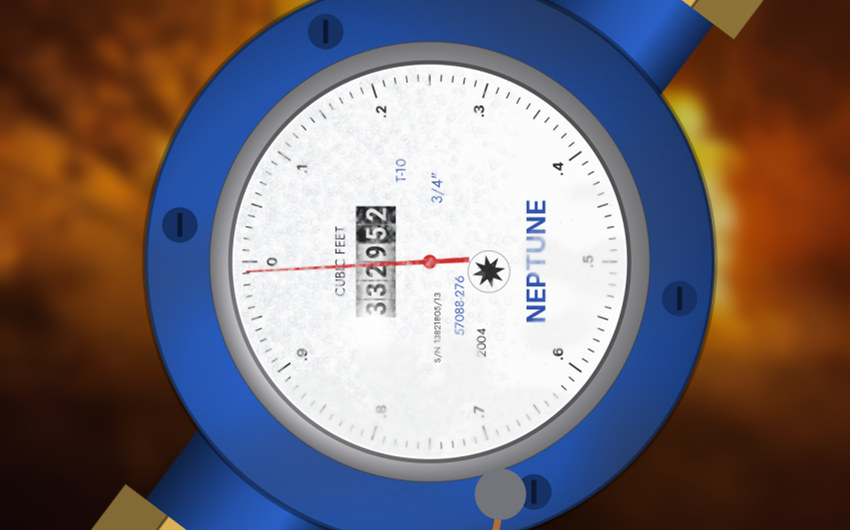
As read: **332951.99** ft³
